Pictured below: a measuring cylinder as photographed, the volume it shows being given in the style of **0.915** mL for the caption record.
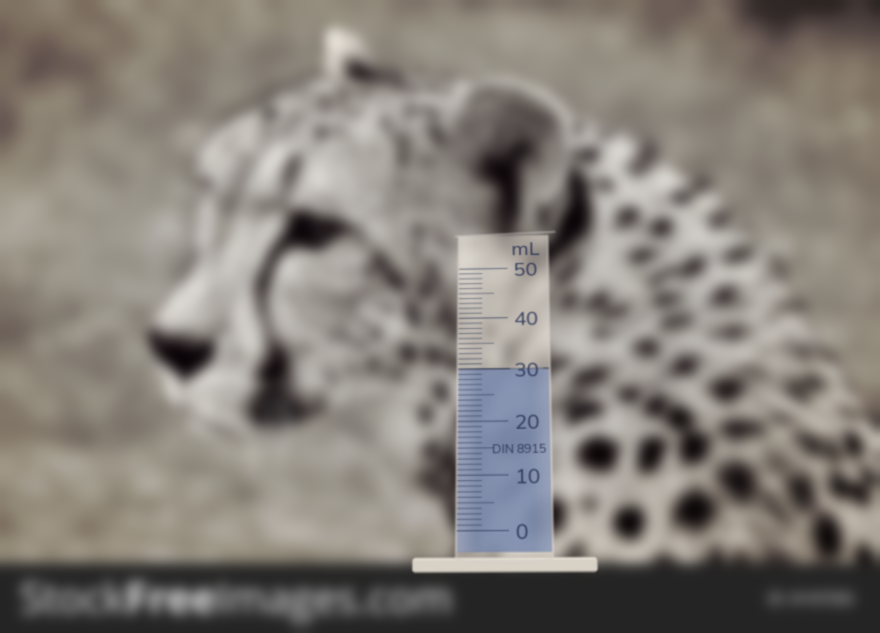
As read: **30** mL
